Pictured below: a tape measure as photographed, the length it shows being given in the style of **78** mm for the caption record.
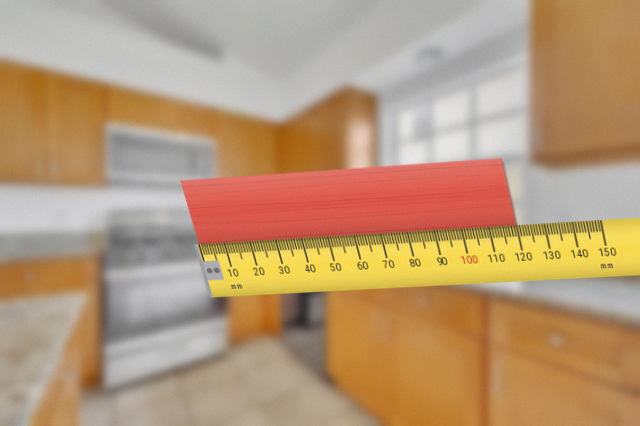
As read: **120** mm
